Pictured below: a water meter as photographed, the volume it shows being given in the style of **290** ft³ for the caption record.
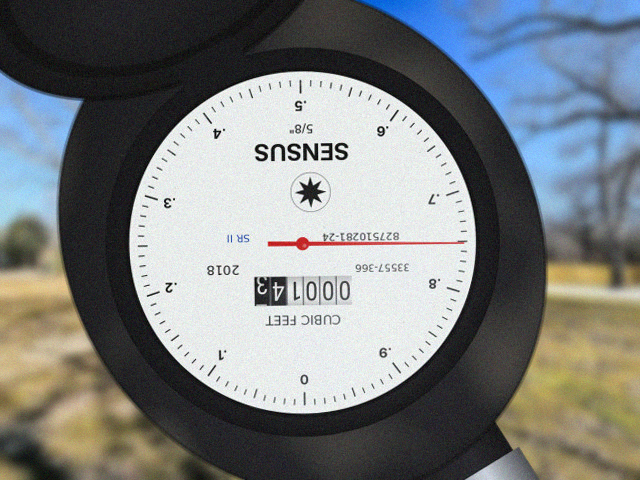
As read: **142.75** ft³
